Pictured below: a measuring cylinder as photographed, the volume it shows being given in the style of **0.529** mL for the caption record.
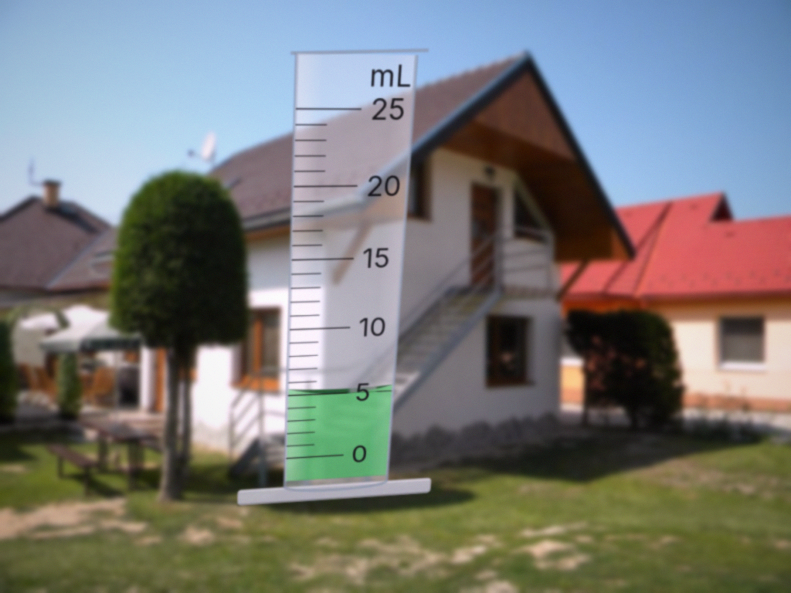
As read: **5** mL
